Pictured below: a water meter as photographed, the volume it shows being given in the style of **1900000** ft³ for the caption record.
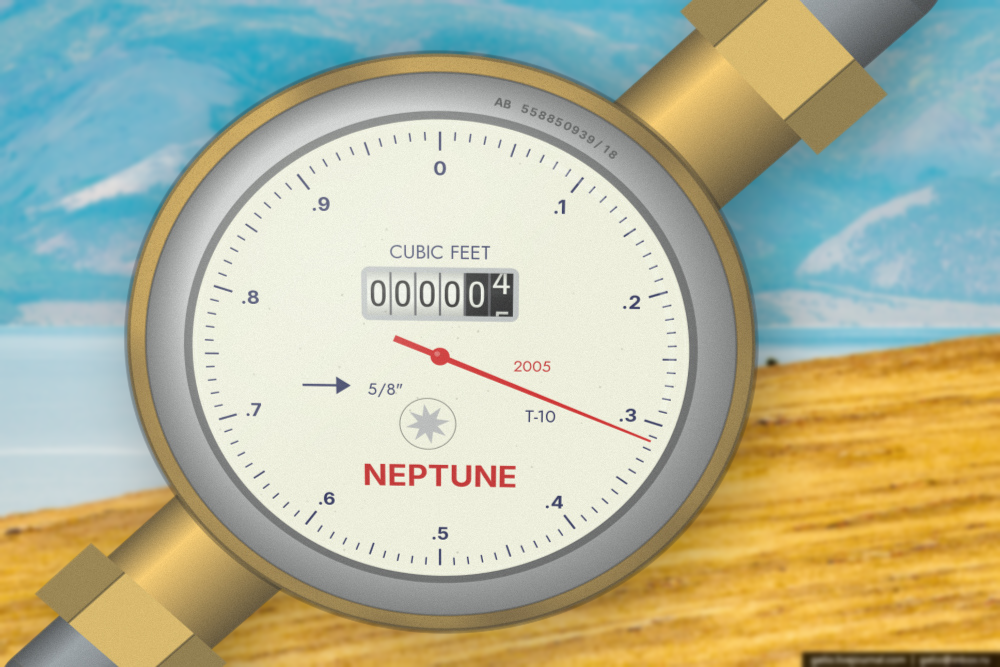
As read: **4.31** ft³
